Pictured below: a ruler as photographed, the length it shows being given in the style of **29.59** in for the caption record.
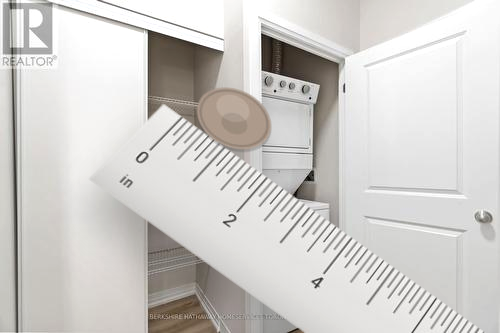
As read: **1.5** in
